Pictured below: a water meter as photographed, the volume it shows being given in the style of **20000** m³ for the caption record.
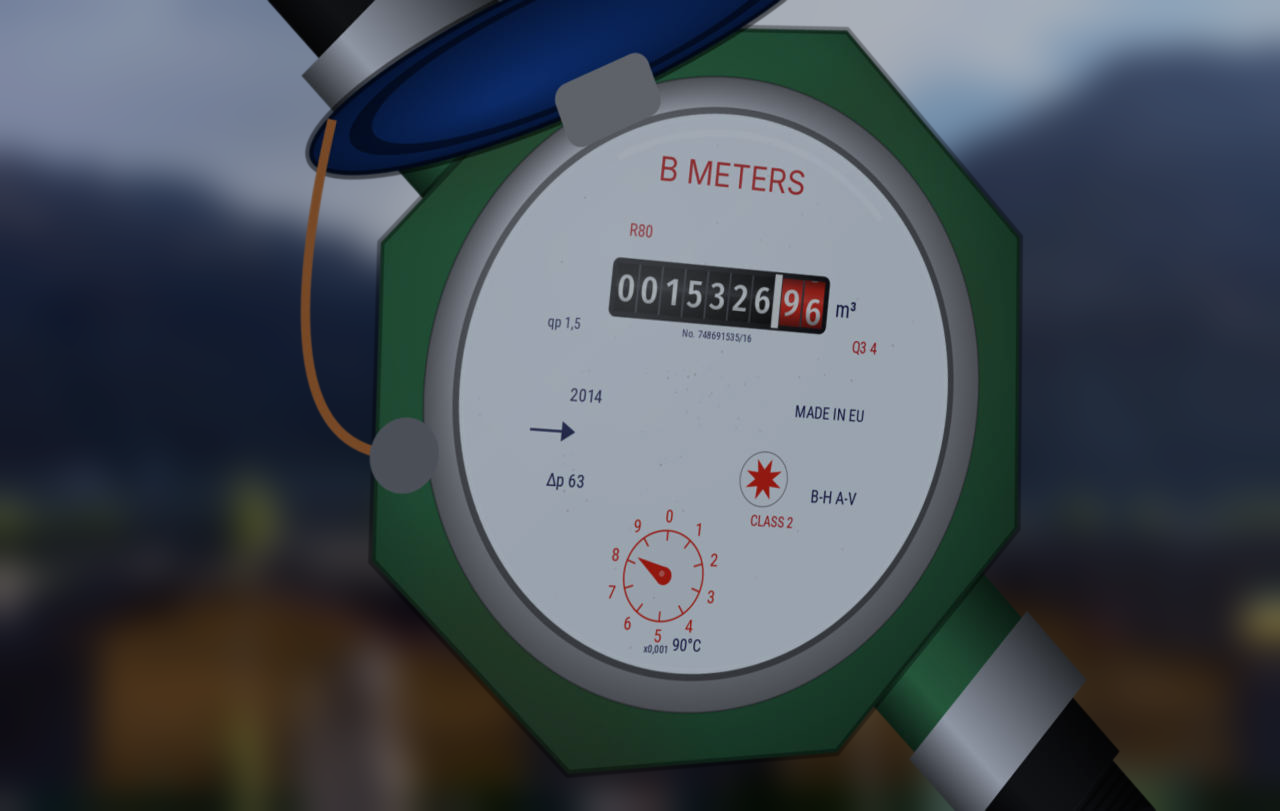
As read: **15326.958** m³
